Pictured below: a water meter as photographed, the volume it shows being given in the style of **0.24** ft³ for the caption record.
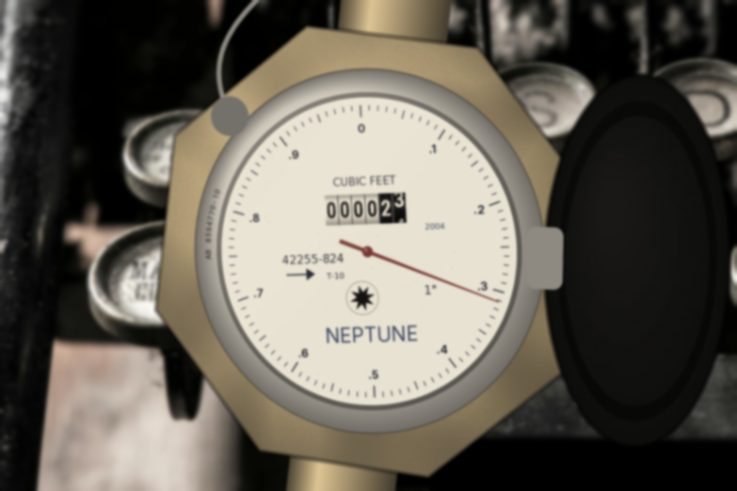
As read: **23.31** ft³
